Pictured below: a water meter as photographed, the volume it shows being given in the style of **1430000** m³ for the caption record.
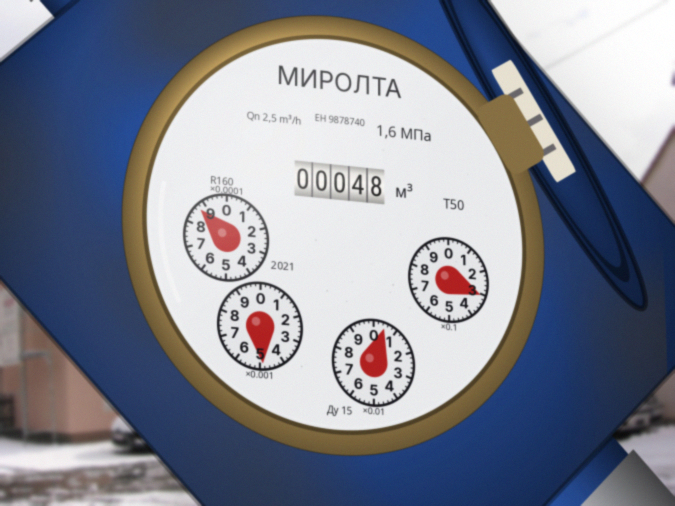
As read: **48.3048** m³
